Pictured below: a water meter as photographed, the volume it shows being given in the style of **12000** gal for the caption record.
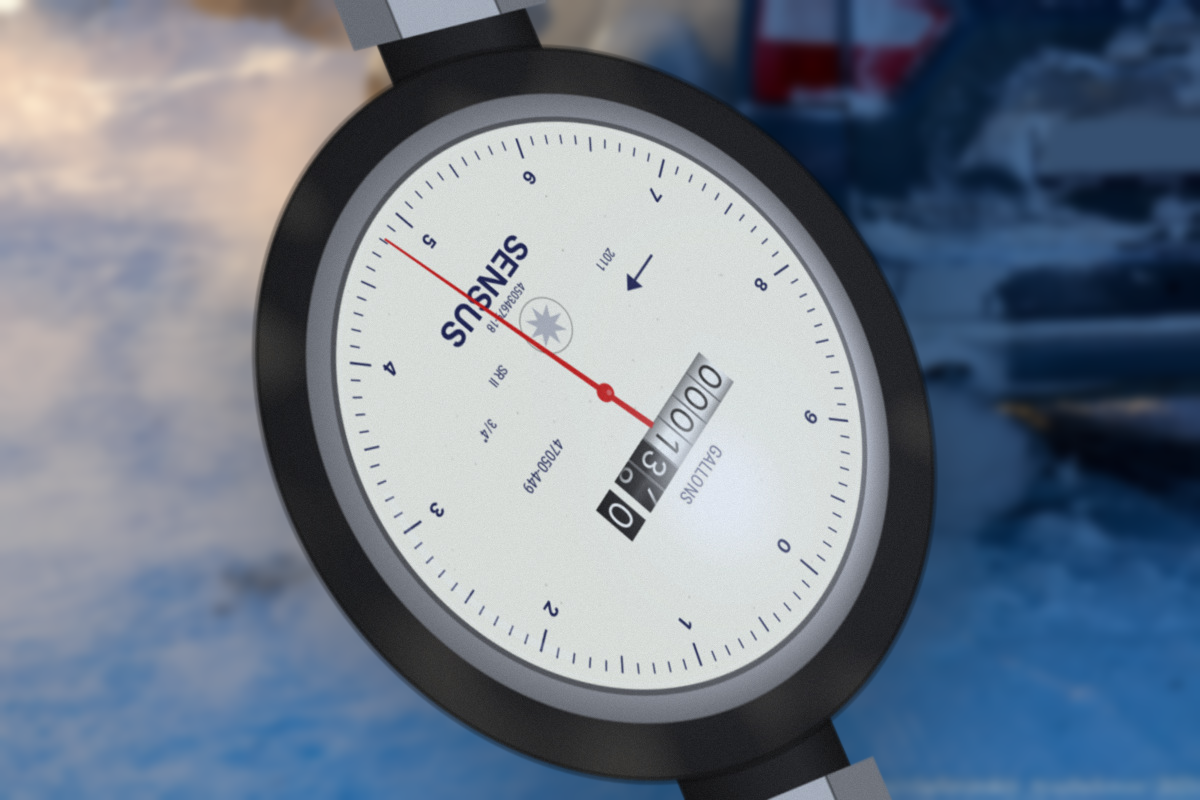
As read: **1374.8** gal
